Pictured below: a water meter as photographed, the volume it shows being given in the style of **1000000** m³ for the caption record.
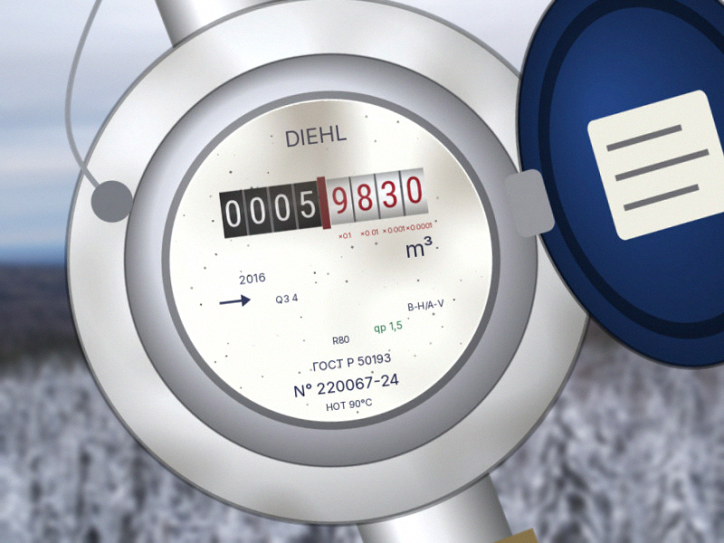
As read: **5.9830** m³
